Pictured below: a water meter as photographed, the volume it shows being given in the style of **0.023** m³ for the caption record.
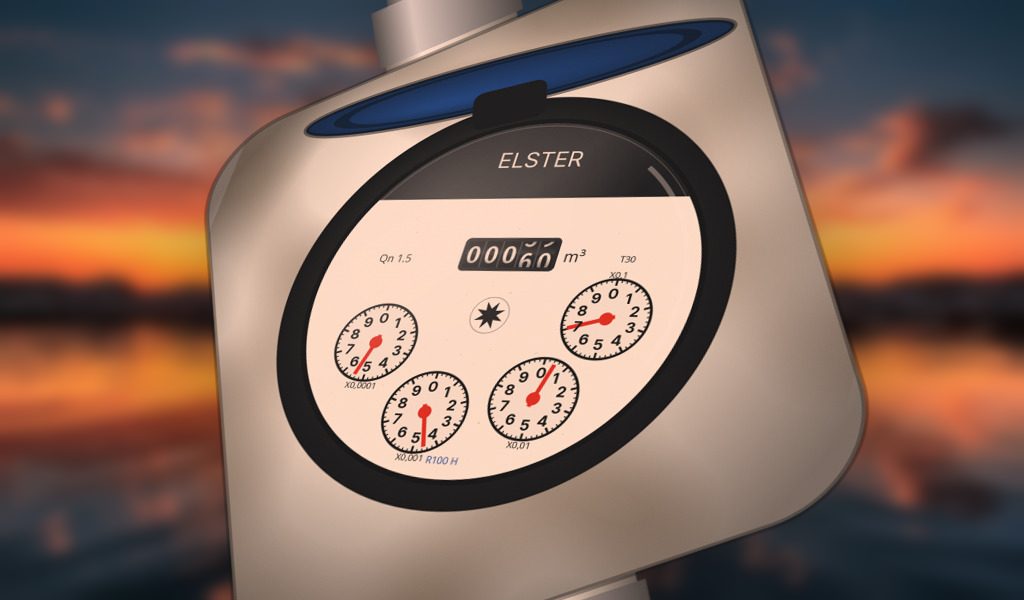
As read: **59.7045** m³
